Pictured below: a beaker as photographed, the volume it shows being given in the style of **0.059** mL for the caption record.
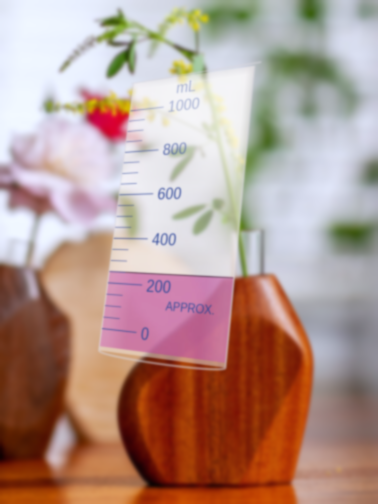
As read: **250** mL
